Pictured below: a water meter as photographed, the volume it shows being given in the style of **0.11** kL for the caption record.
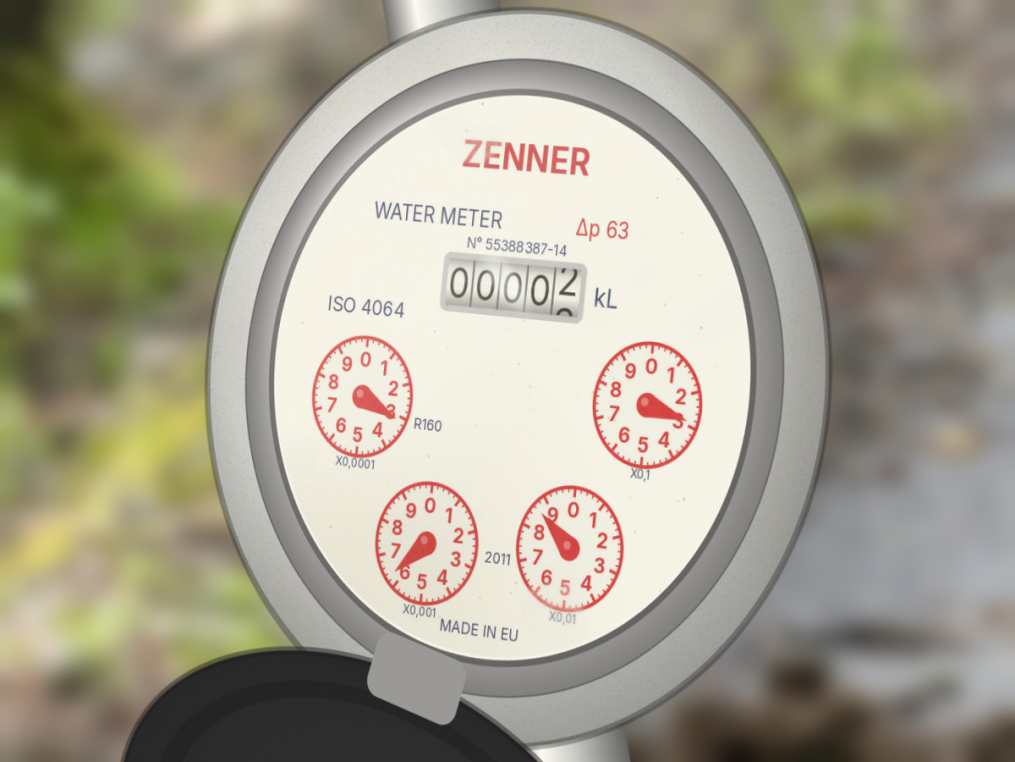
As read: **2.2863** kL
